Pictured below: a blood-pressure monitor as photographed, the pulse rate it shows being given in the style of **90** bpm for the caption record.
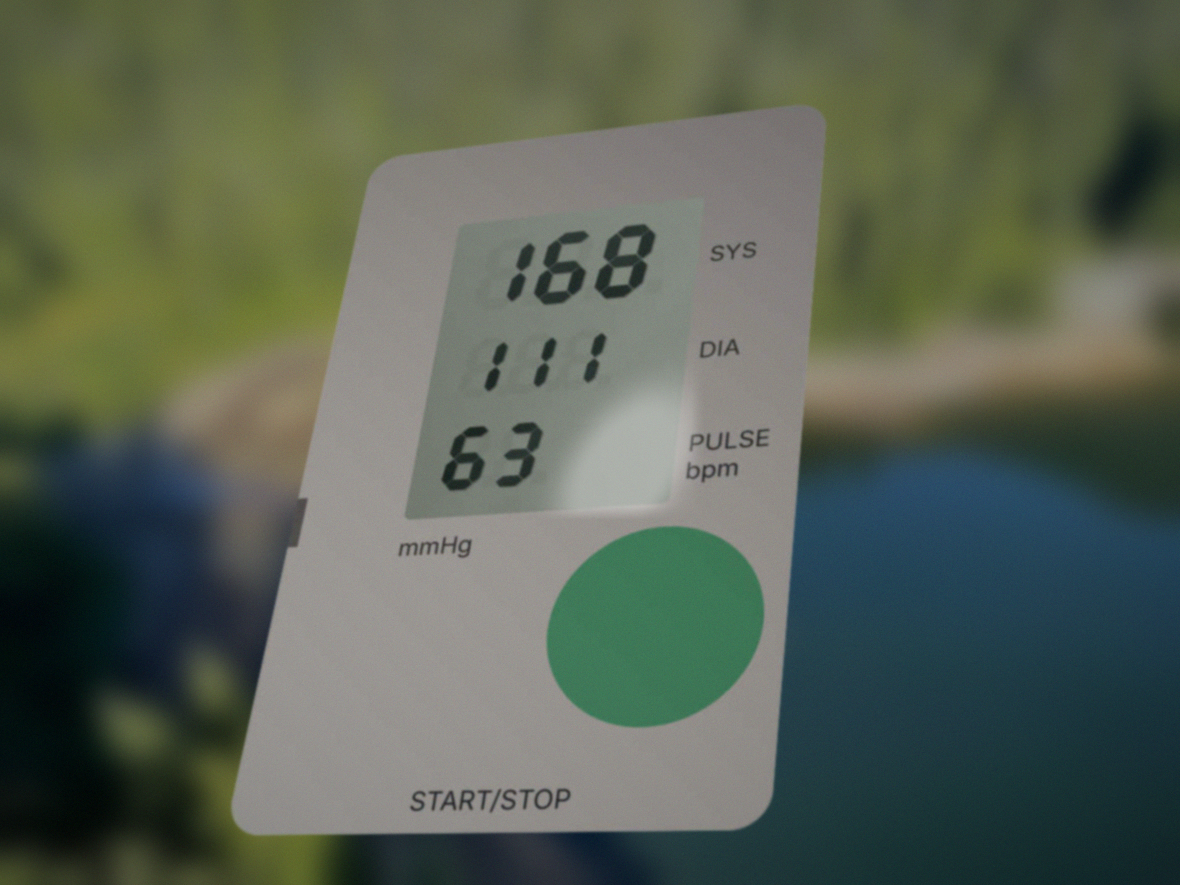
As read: **63** bpm
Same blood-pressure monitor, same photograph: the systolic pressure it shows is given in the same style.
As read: **168** mmHg
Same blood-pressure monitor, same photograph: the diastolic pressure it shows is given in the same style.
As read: **111** mmHg
